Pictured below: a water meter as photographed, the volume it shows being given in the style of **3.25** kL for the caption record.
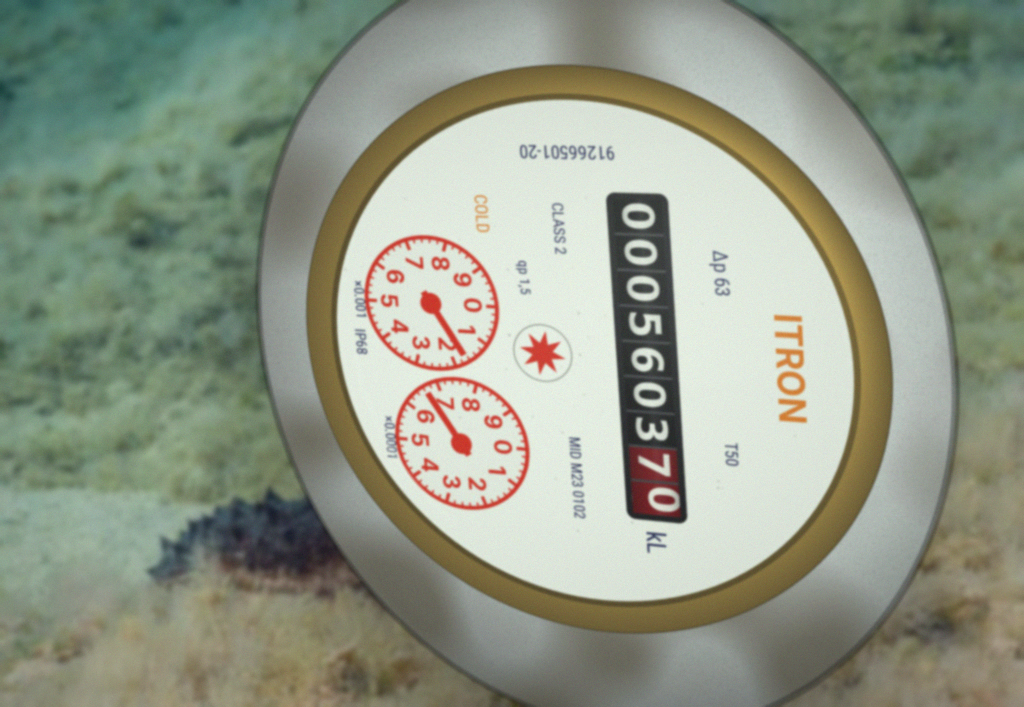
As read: **5603.7016** kL
